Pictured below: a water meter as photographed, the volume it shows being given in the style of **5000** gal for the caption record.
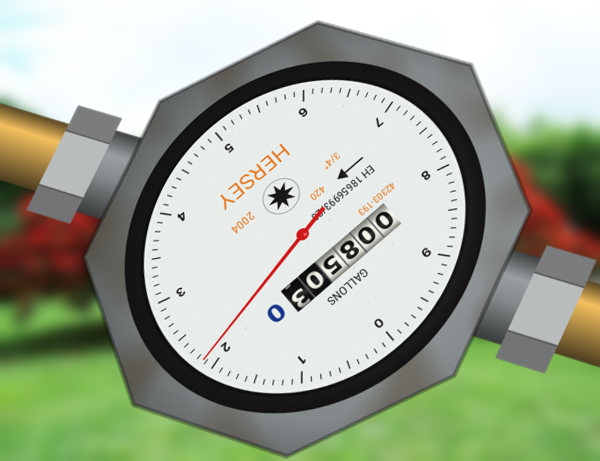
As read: **85032.1** gal
